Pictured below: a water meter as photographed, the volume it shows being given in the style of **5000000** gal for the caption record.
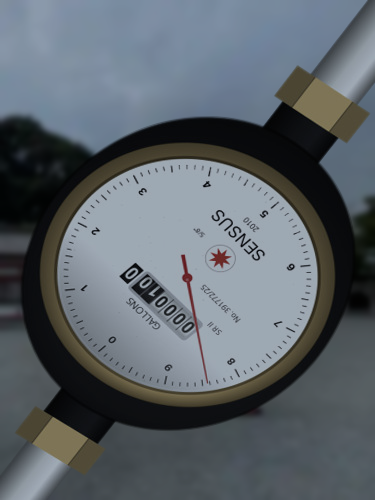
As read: **98.4** gal
